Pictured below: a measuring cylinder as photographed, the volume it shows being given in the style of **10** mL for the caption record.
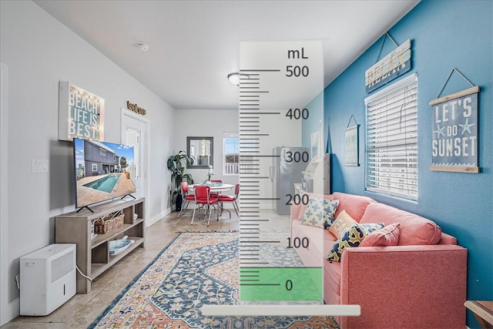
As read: **40** mL
